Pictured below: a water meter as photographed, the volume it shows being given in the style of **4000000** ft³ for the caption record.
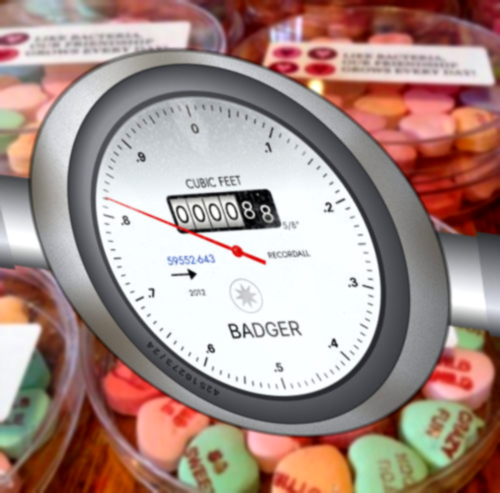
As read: **87.82** ft³
